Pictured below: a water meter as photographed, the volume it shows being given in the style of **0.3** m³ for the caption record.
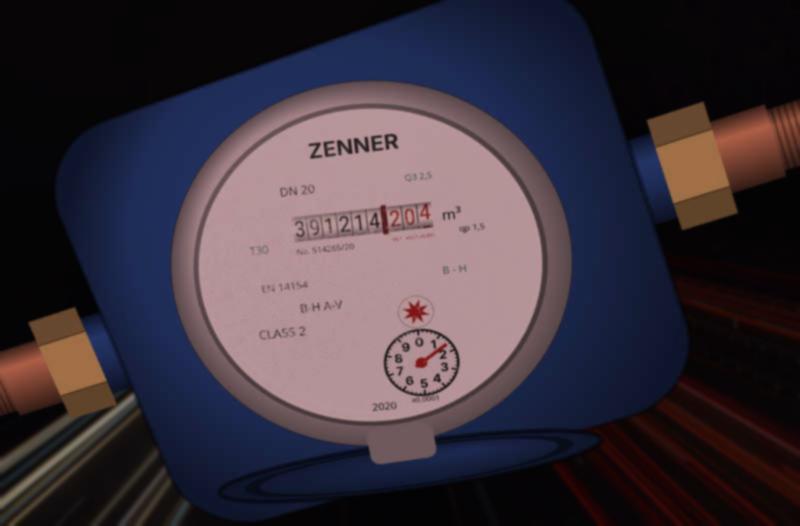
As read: **391214.2041** m³
